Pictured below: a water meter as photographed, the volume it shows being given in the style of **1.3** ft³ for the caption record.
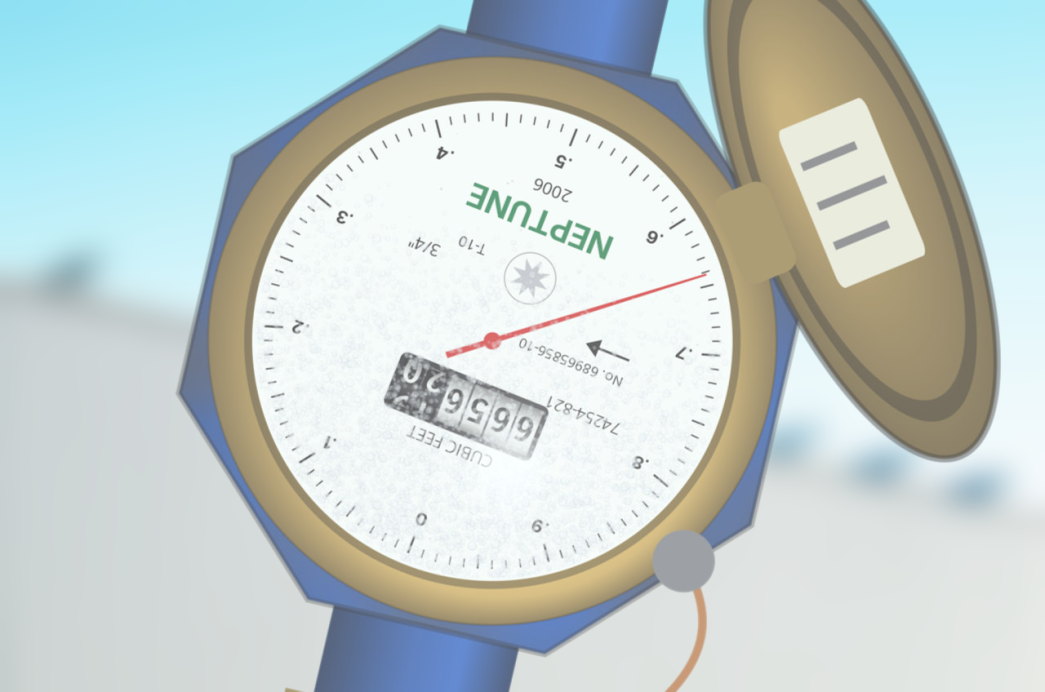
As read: **665619.64** ft³
